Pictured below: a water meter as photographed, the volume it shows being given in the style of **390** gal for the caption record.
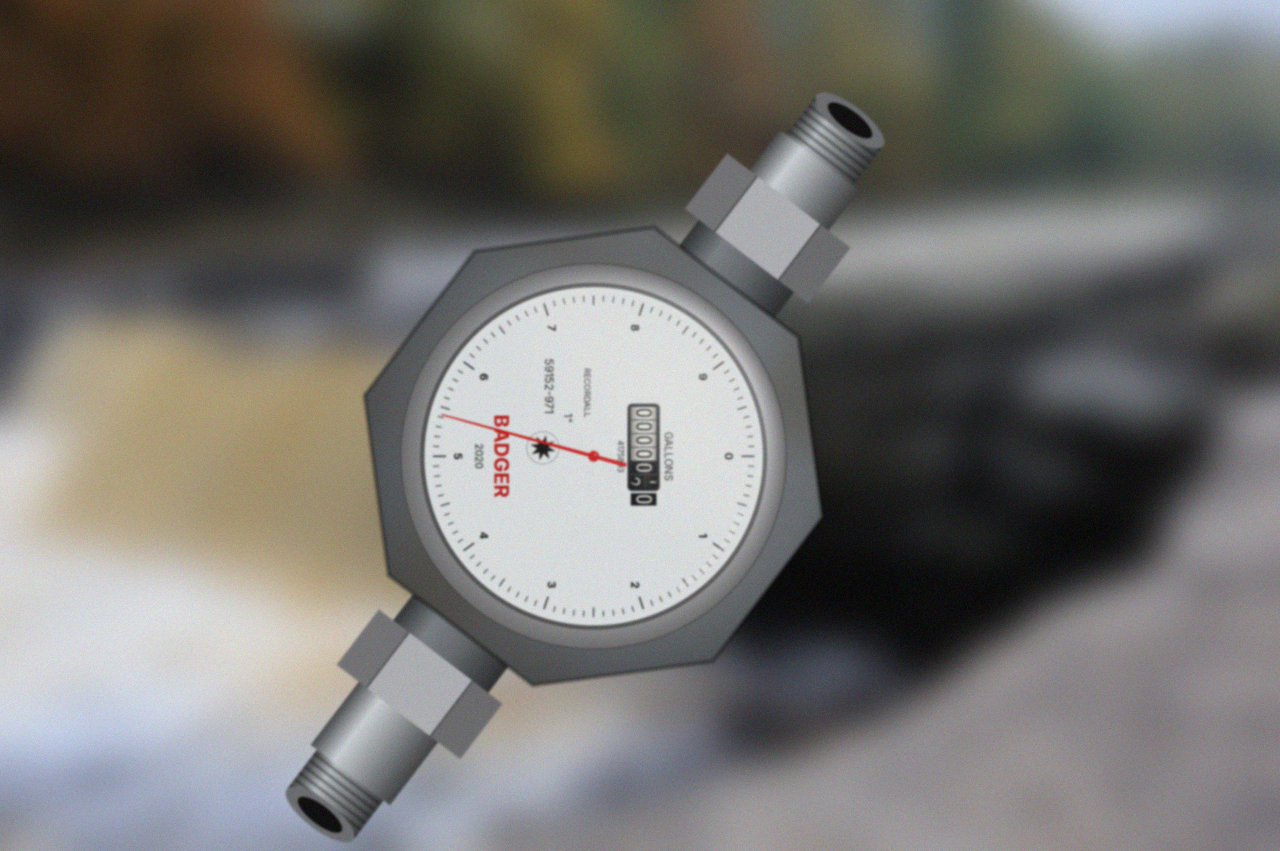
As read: **15.4** gal
